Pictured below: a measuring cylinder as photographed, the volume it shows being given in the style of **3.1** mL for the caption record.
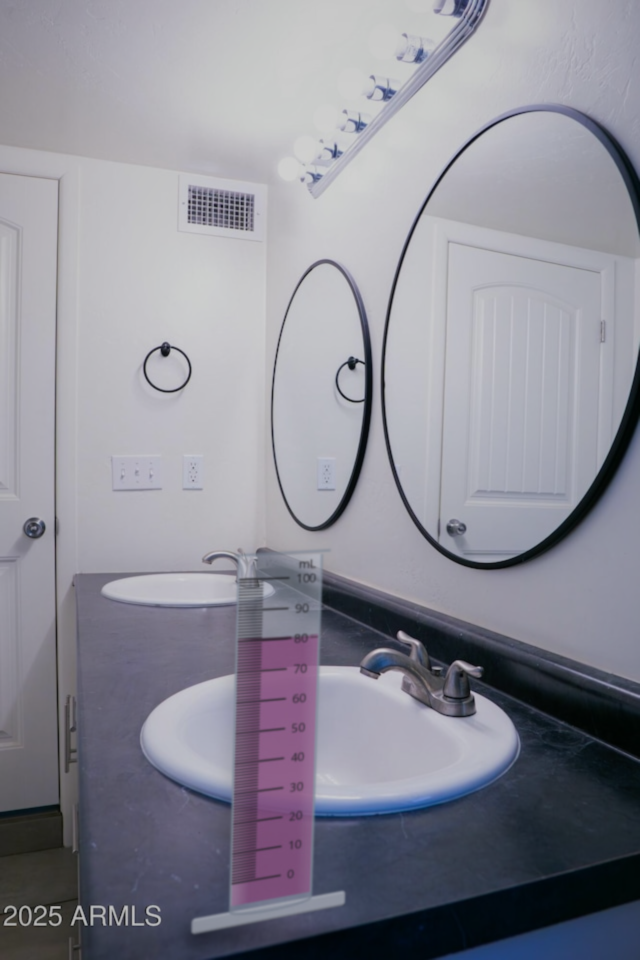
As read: **80** mL
